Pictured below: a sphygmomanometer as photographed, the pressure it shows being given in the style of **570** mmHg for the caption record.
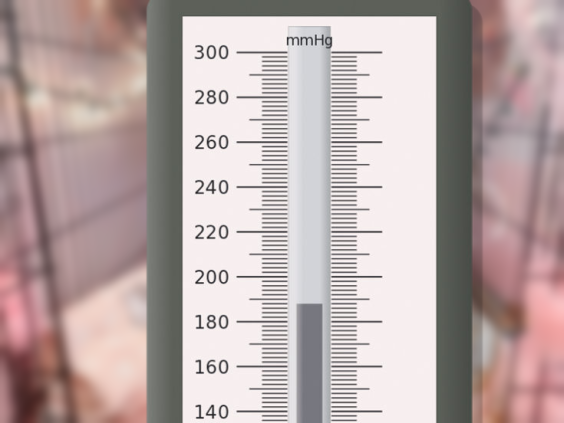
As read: **188** mmHg
